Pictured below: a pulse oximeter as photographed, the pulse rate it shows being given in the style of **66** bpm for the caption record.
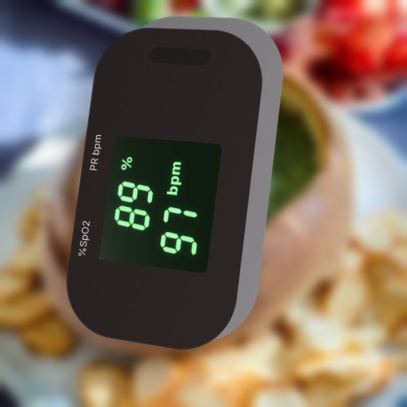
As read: **97** bpm
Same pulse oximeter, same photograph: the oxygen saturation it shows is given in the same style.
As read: **89** %
